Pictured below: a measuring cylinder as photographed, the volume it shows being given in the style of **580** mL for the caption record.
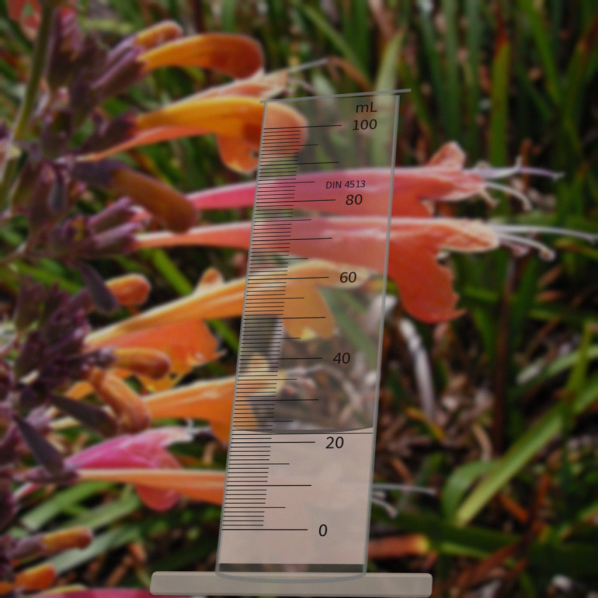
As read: **22** mL
